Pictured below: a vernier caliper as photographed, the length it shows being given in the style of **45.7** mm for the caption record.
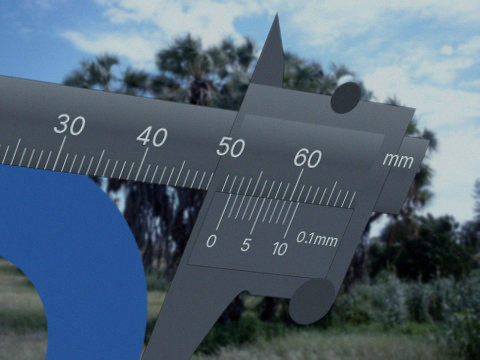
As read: **52.2** mm
